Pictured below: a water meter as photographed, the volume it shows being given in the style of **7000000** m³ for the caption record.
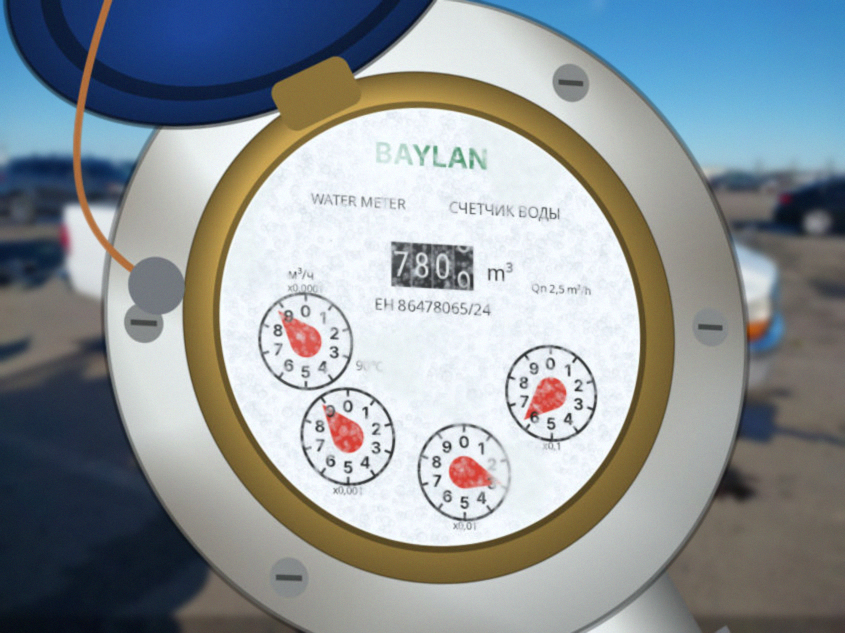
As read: **7808.6288** m³
